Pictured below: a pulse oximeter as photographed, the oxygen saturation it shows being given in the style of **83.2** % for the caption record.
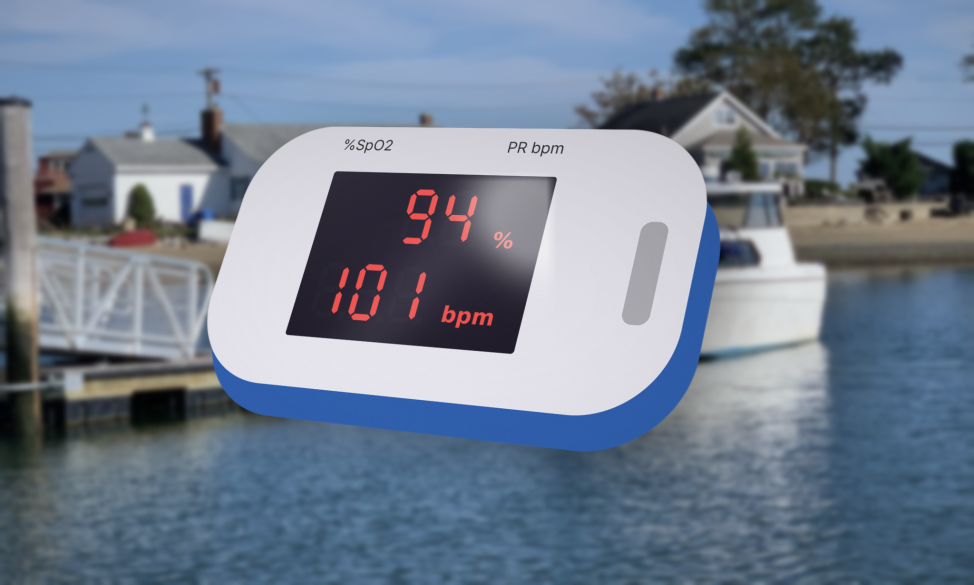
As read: **94** %
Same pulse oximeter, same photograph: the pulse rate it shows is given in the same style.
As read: **101** bpm
